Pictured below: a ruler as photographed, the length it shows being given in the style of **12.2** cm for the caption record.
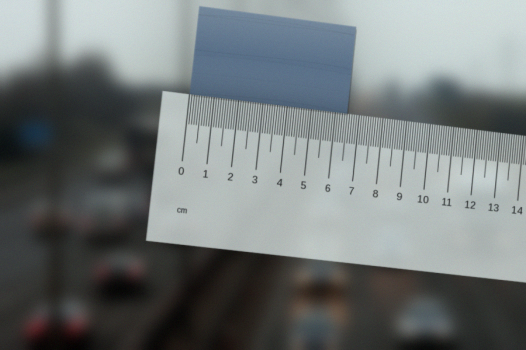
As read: **6.5** cm
